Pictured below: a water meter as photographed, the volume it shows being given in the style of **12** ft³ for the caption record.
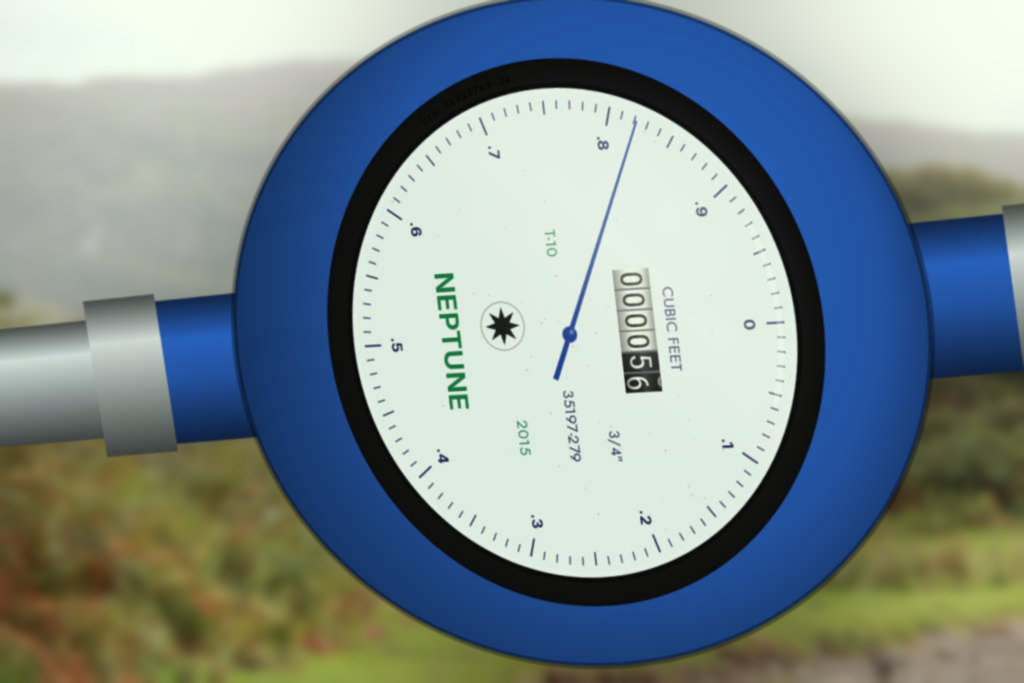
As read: **55.82** ft³
